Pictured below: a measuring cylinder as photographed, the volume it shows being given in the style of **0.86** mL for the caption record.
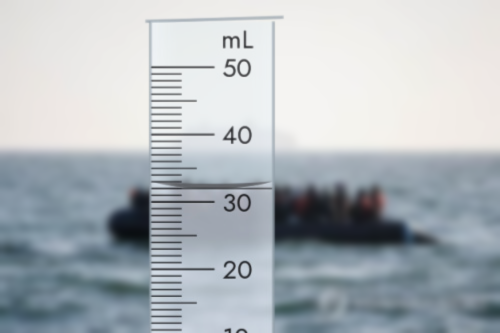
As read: **32** mL
